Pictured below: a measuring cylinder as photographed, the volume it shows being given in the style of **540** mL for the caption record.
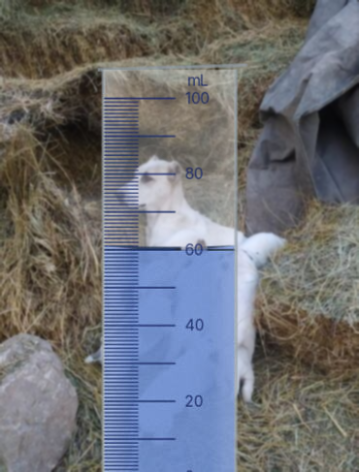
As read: **60** mL
